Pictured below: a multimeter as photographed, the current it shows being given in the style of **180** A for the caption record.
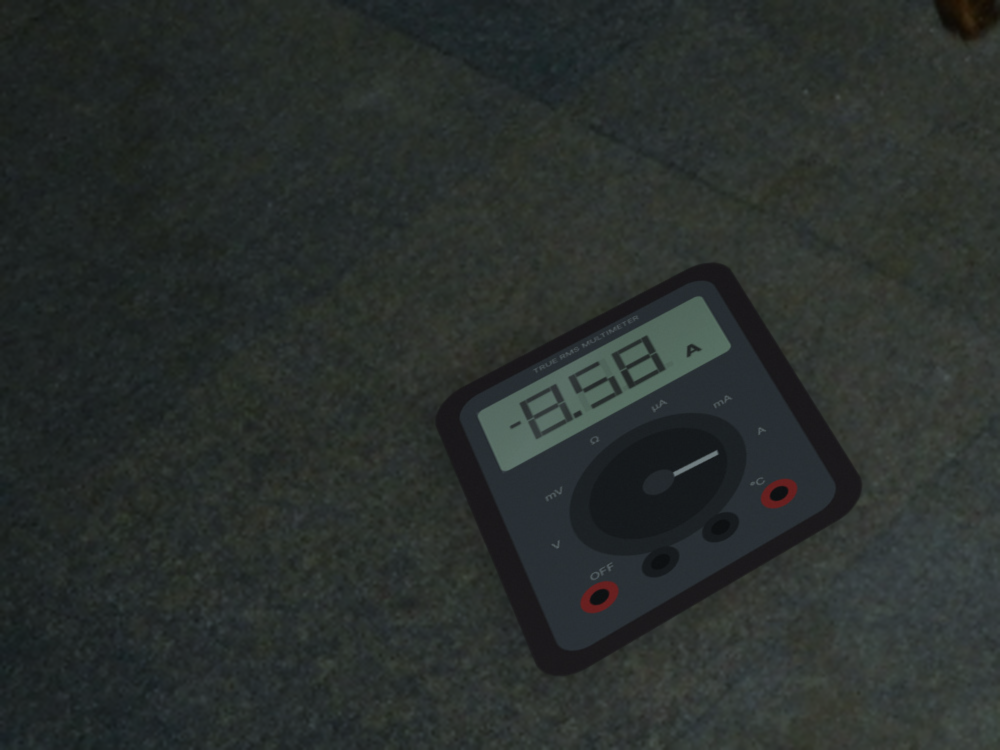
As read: **-8.58** A
